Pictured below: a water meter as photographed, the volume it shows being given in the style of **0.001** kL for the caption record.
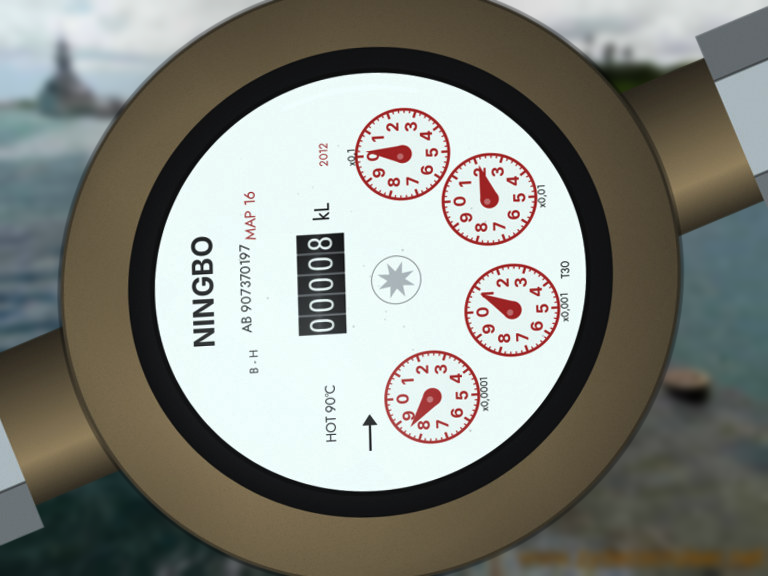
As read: **8.0208** kL
